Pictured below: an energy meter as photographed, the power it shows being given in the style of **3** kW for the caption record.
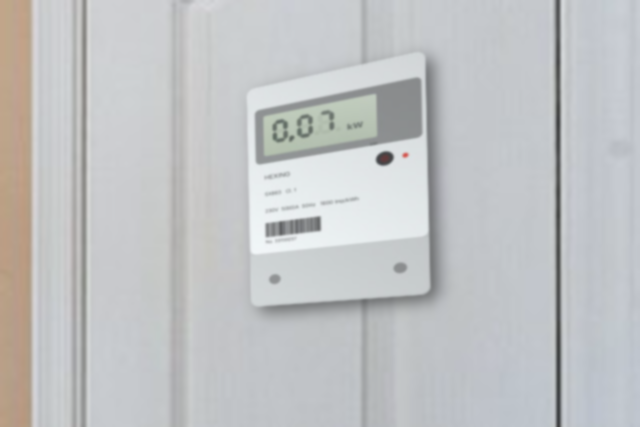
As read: **0.07** kW
